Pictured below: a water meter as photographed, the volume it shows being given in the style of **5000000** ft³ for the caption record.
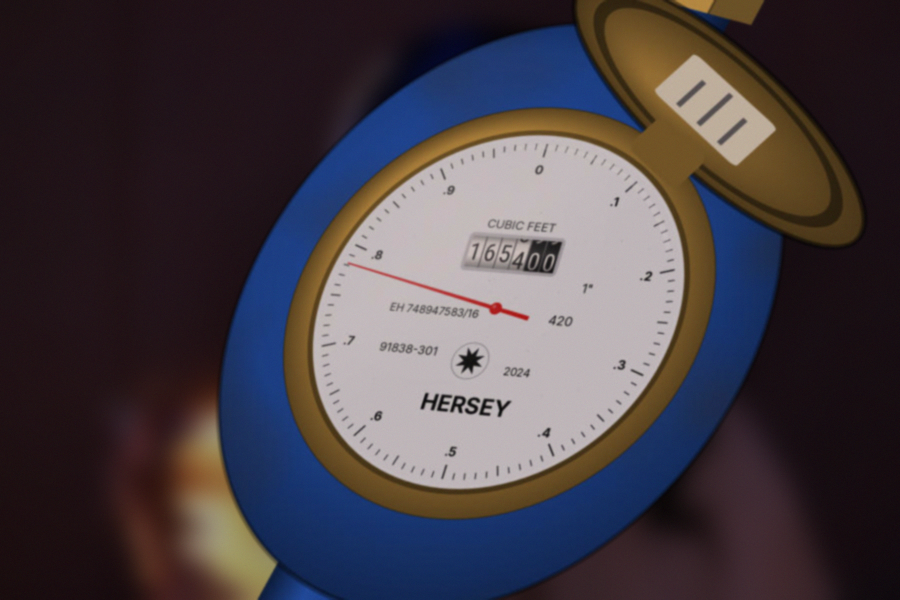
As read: **165399.78** ft³
